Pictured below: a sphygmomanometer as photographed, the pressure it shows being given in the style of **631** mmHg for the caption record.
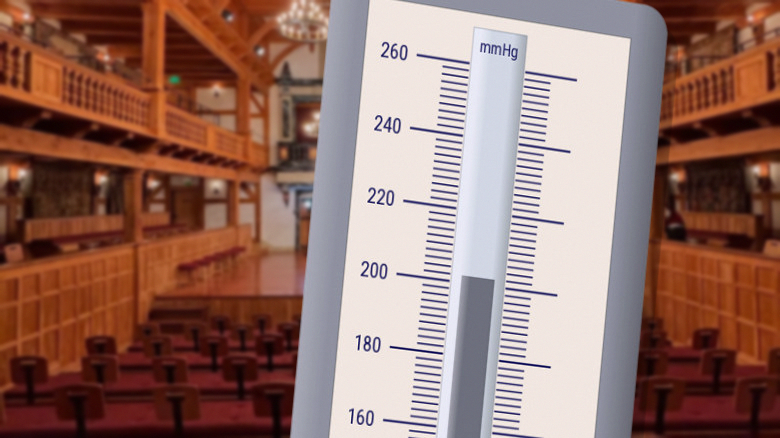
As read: **202** mmHg
